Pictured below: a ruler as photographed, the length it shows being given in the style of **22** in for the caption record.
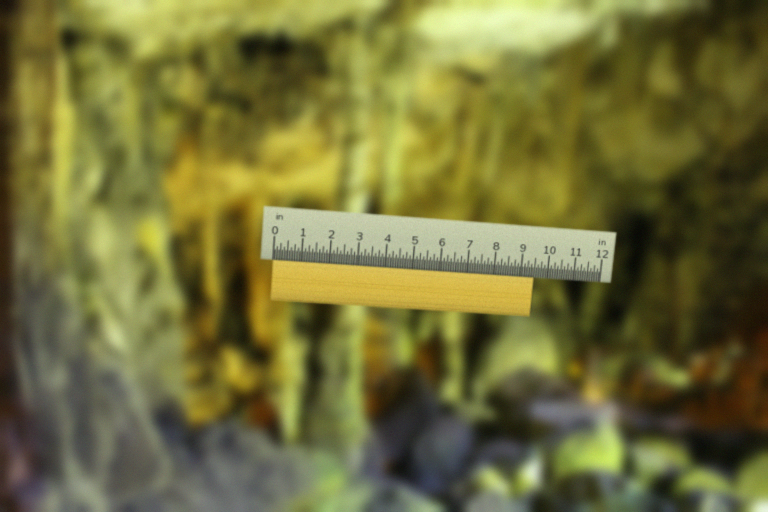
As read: **9.5** in
